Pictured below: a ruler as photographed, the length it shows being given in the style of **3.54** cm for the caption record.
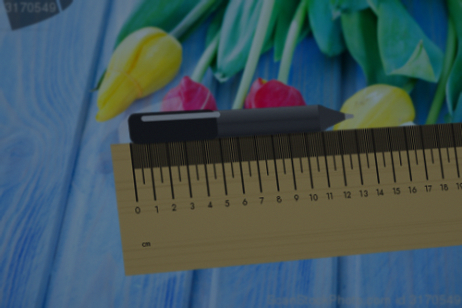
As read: **13** cm
